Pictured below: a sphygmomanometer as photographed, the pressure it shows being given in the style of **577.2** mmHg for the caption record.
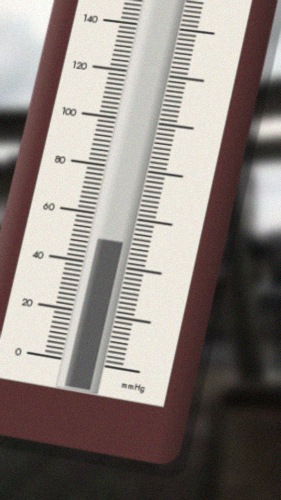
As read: **50** mmHg
